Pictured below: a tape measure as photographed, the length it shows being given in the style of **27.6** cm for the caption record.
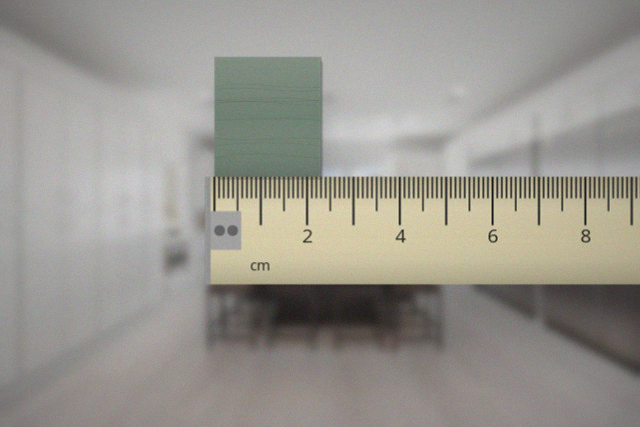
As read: **2.3** cm
